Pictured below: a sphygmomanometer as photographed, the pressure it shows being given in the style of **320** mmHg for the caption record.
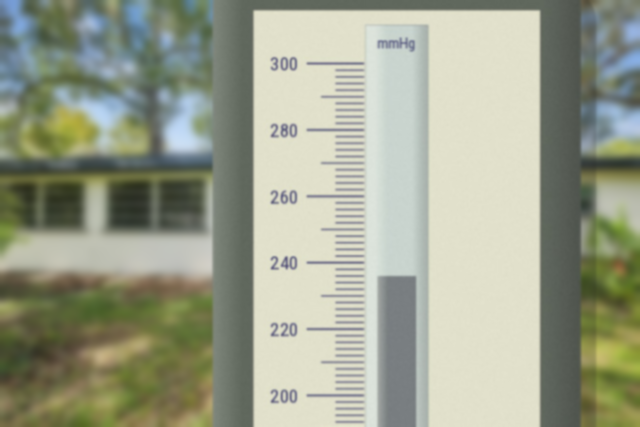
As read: **236** mmHg
